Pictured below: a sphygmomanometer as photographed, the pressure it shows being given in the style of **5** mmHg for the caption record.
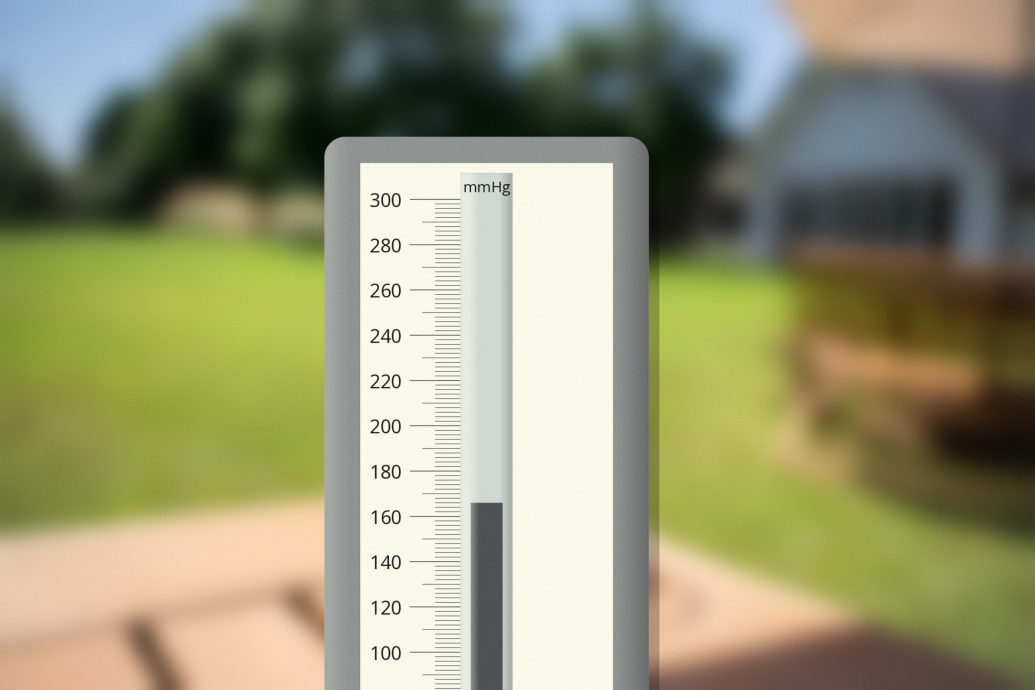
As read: **166** mmHg
